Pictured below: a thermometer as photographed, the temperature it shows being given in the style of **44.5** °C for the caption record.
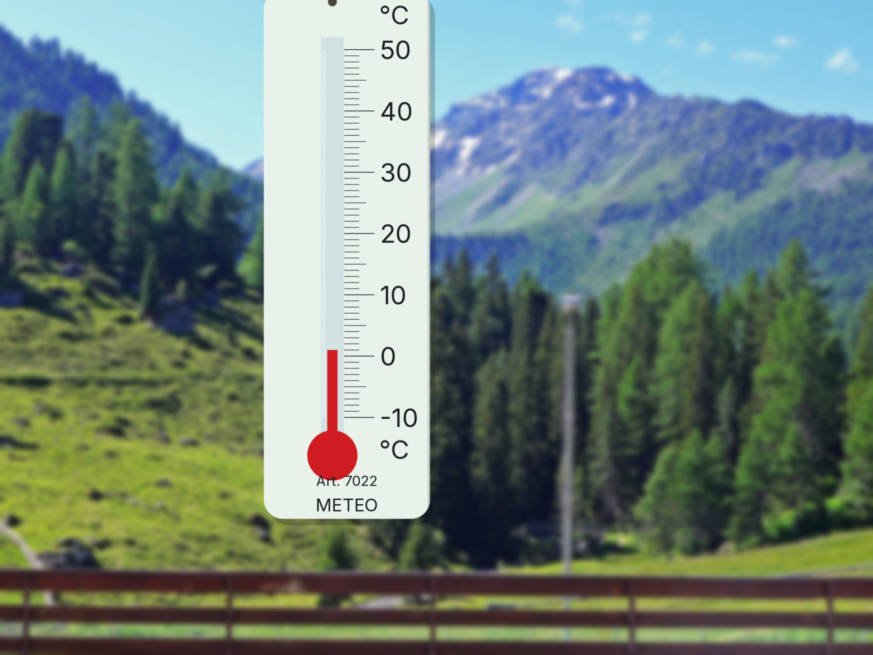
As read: **1** °C
